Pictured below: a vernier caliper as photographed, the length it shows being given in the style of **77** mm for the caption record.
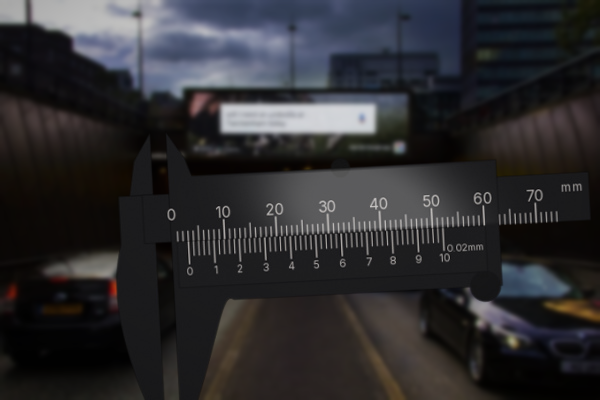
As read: **3.0** mm
